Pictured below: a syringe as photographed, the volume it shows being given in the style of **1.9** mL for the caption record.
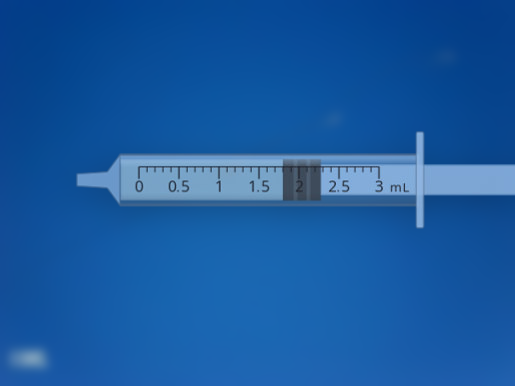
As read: **1.8** mL
